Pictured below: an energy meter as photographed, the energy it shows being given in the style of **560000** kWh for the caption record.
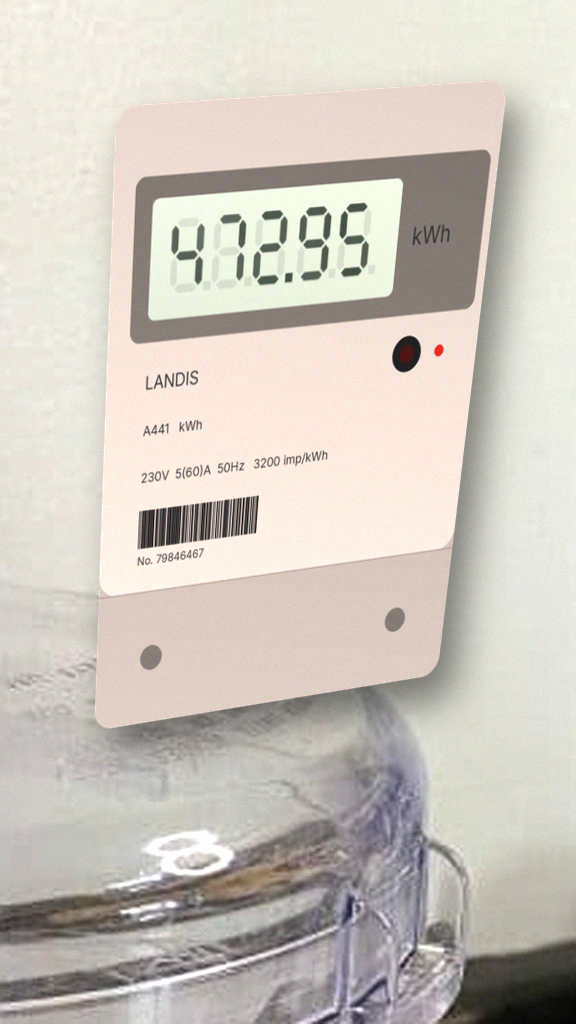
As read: **472.95** kWh
